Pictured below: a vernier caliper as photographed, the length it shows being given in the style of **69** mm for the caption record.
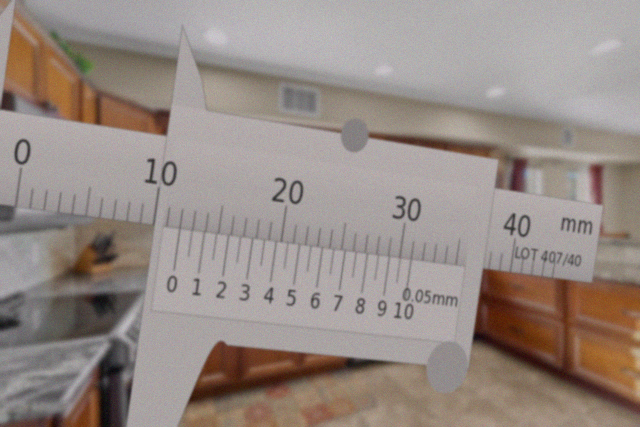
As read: **12.0** mm
